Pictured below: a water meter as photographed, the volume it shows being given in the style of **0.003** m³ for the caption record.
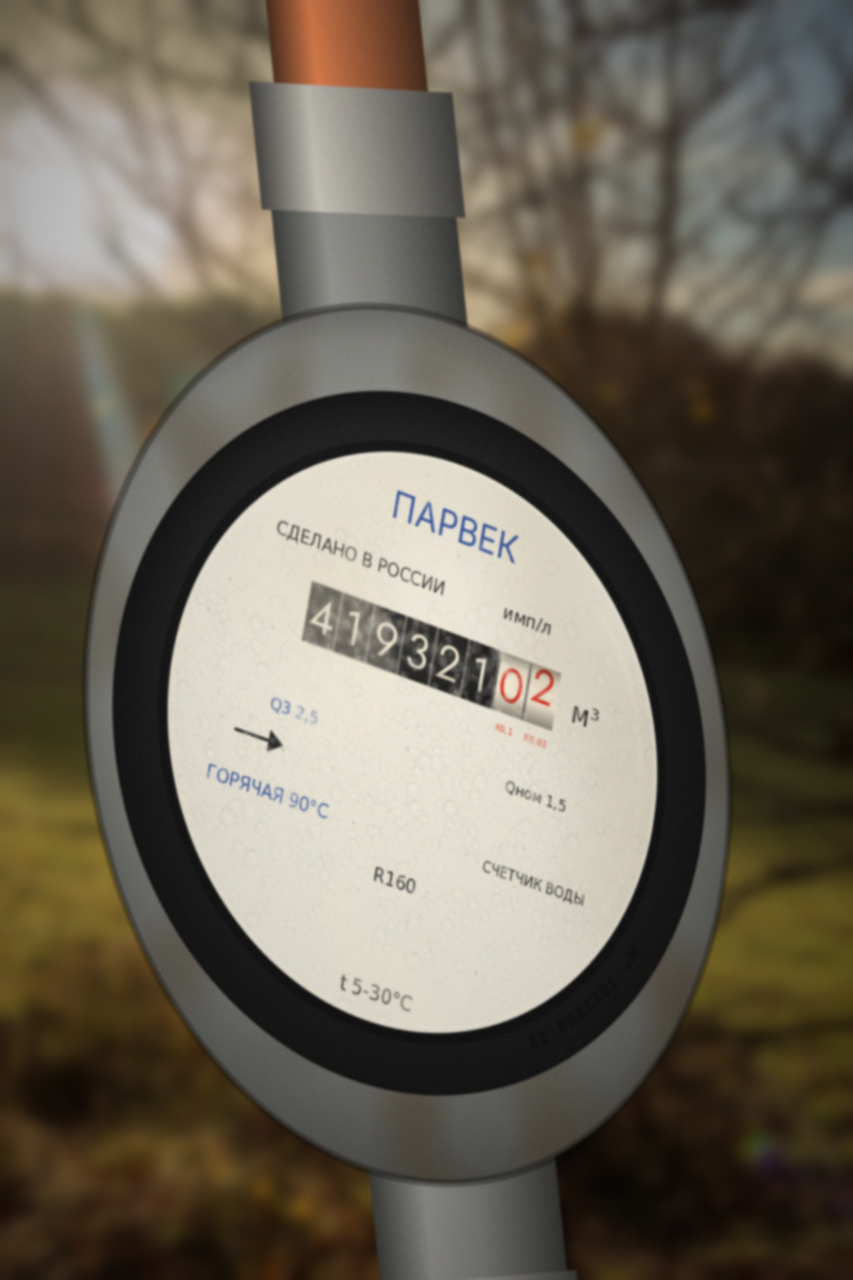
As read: **419321.02** m³
